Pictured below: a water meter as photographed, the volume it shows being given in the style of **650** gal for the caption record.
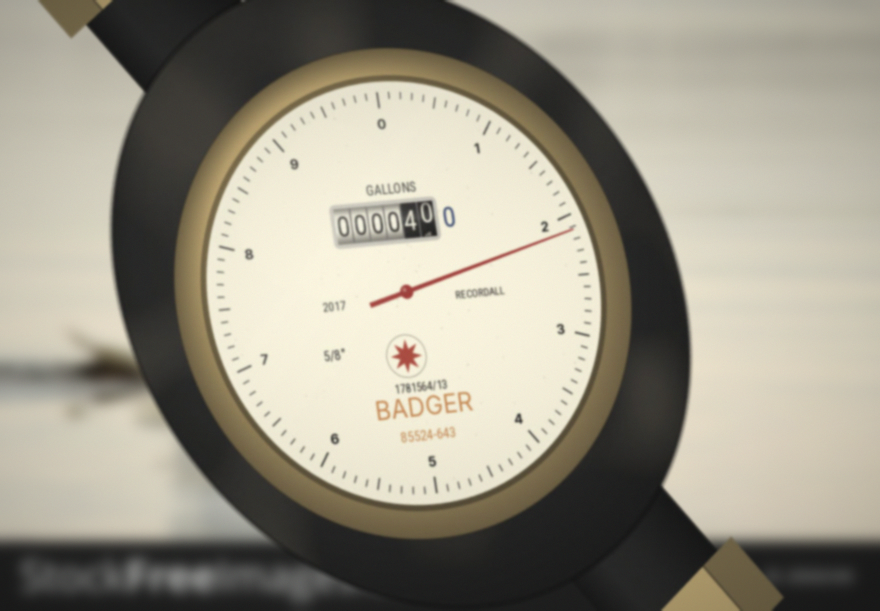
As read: **402.1** gal
